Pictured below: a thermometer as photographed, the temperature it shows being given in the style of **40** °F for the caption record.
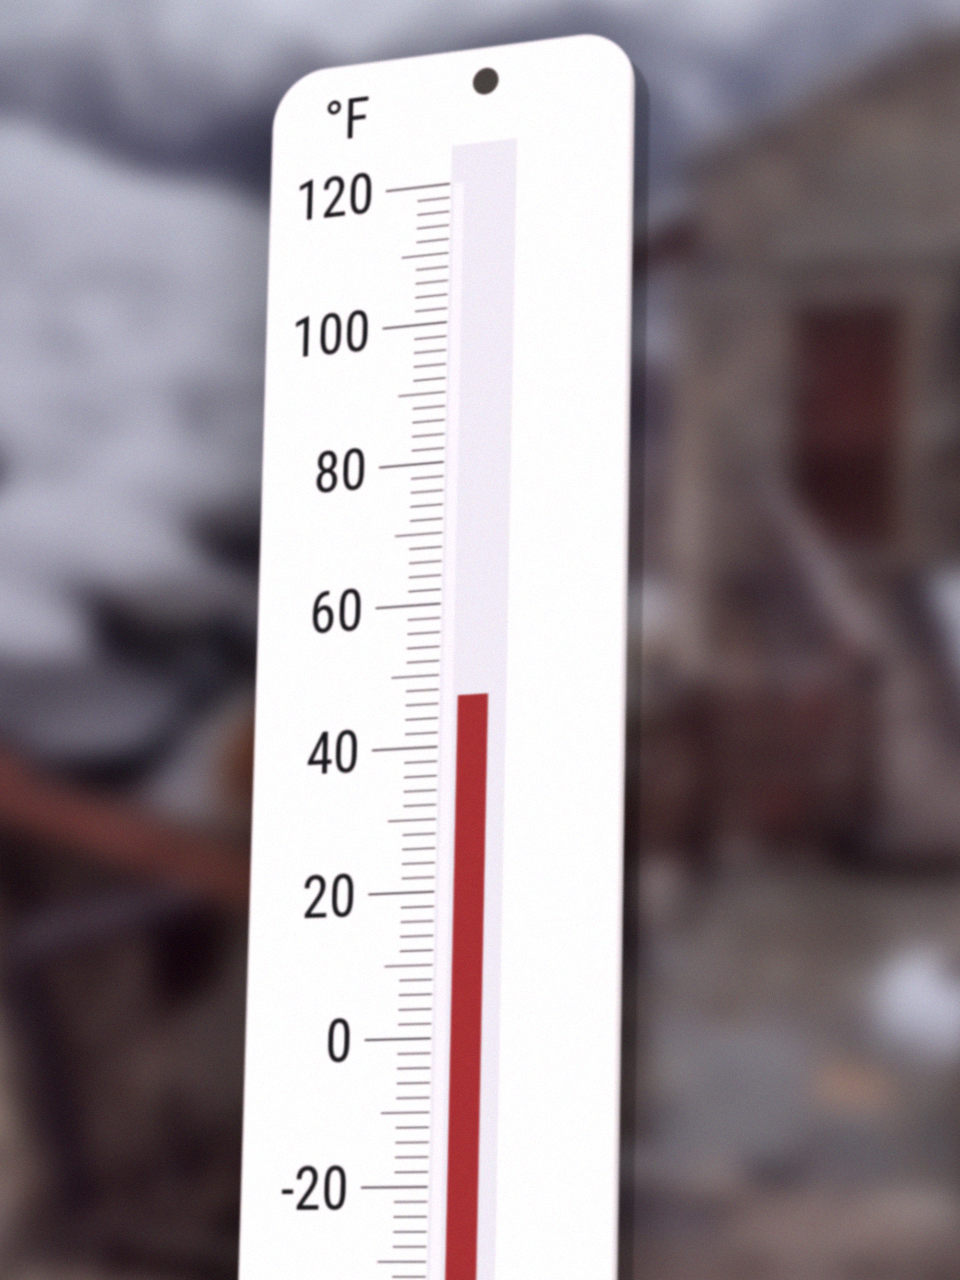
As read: **47** °F
